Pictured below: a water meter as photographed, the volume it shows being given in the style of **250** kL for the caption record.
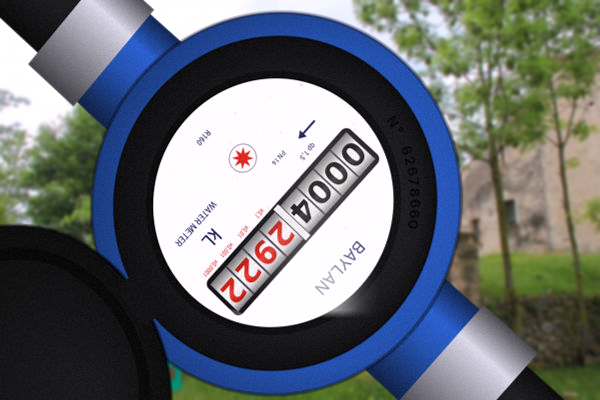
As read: **4.2922** kL
